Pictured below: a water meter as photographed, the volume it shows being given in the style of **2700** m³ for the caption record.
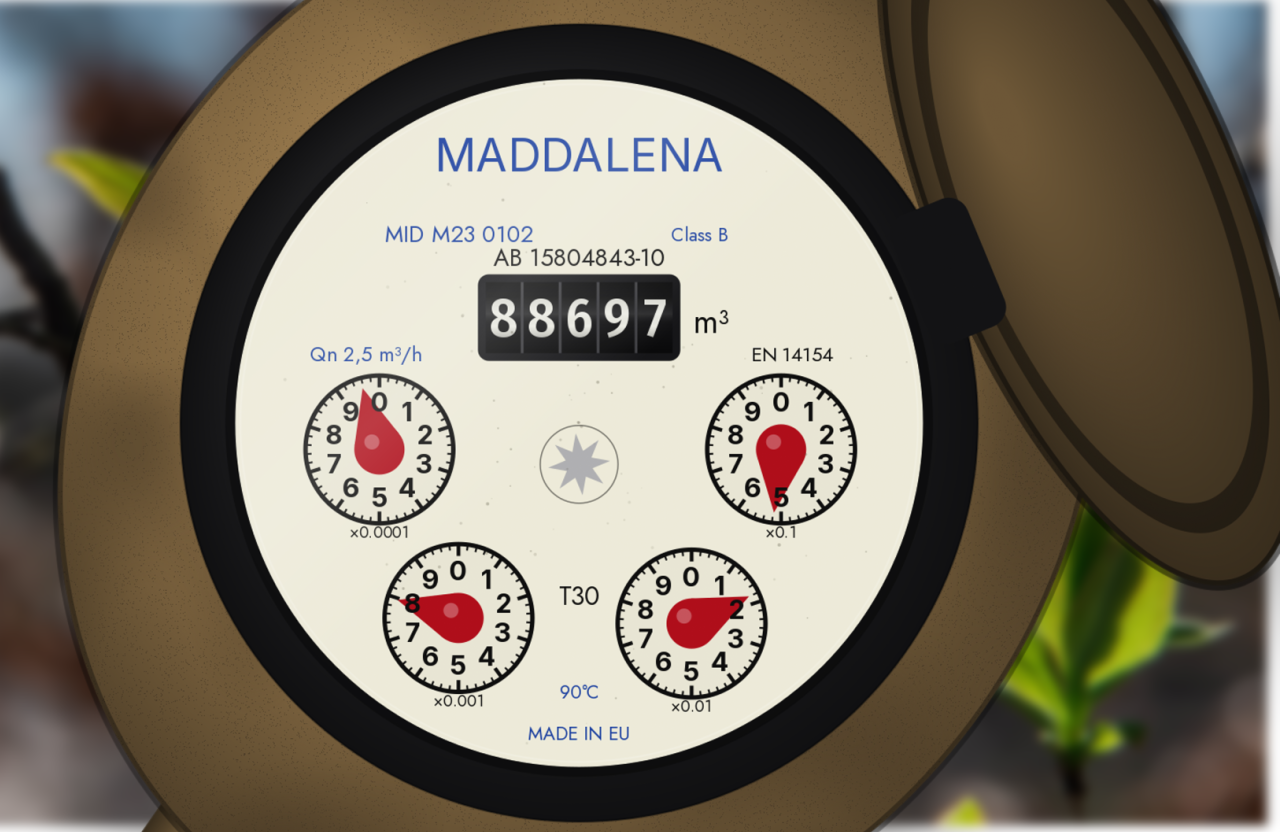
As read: **88697.5179** m³
